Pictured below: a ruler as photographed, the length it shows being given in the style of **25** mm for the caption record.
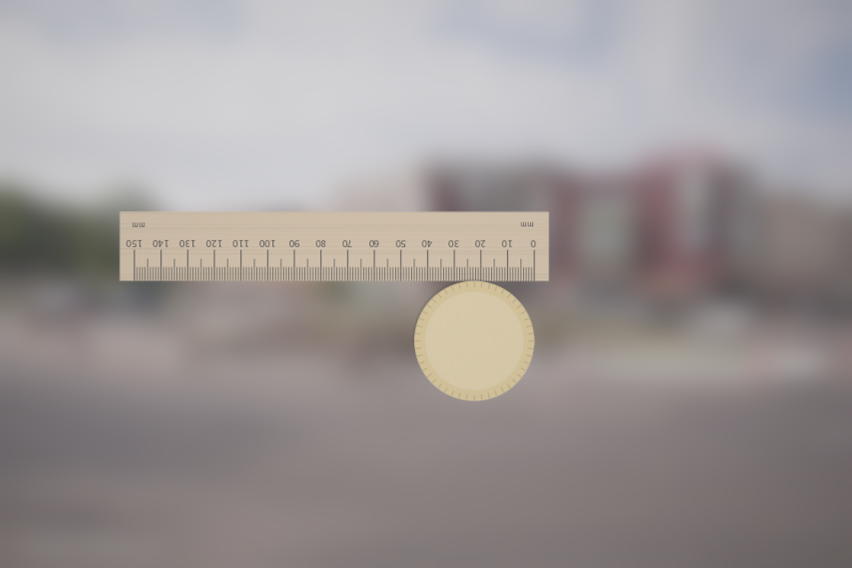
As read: **45** mm
